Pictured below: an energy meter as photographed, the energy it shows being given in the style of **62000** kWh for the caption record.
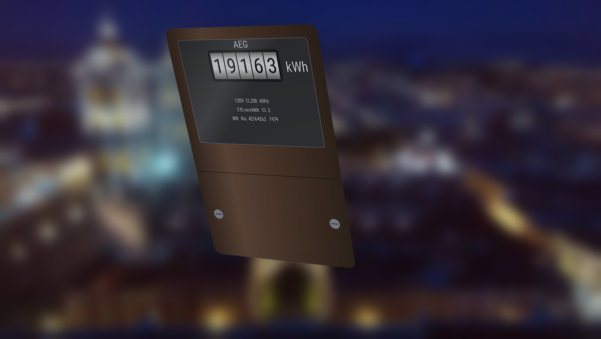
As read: **19163** kWh
